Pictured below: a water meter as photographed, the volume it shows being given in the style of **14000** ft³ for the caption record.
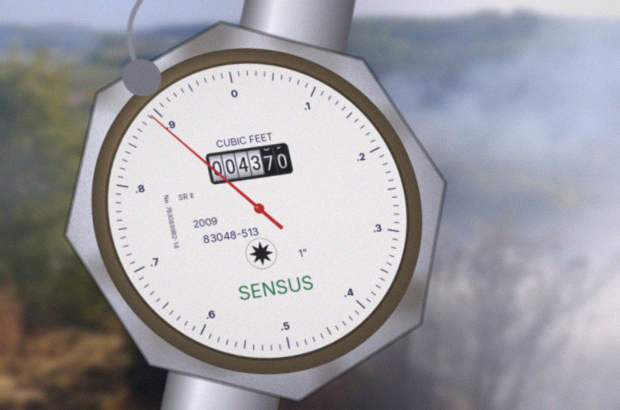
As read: **4369.89** ft³
